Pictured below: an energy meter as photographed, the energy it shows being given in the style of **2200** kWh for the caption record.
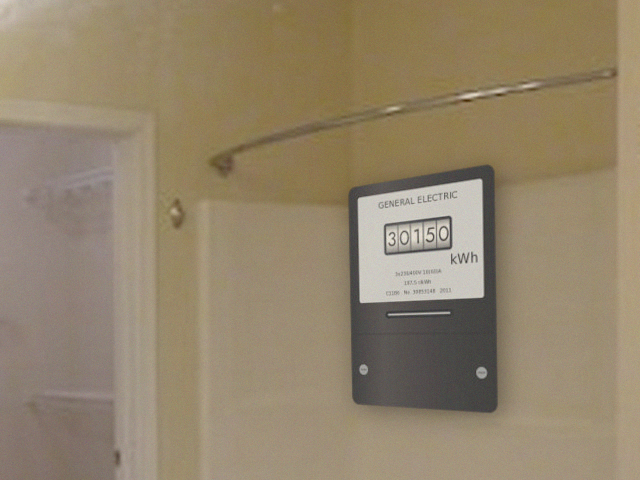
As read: **30150** kWh
